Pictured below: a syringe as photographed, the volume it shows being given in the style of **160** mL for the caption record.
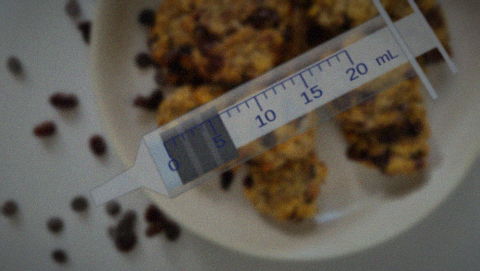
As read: **0** mL
